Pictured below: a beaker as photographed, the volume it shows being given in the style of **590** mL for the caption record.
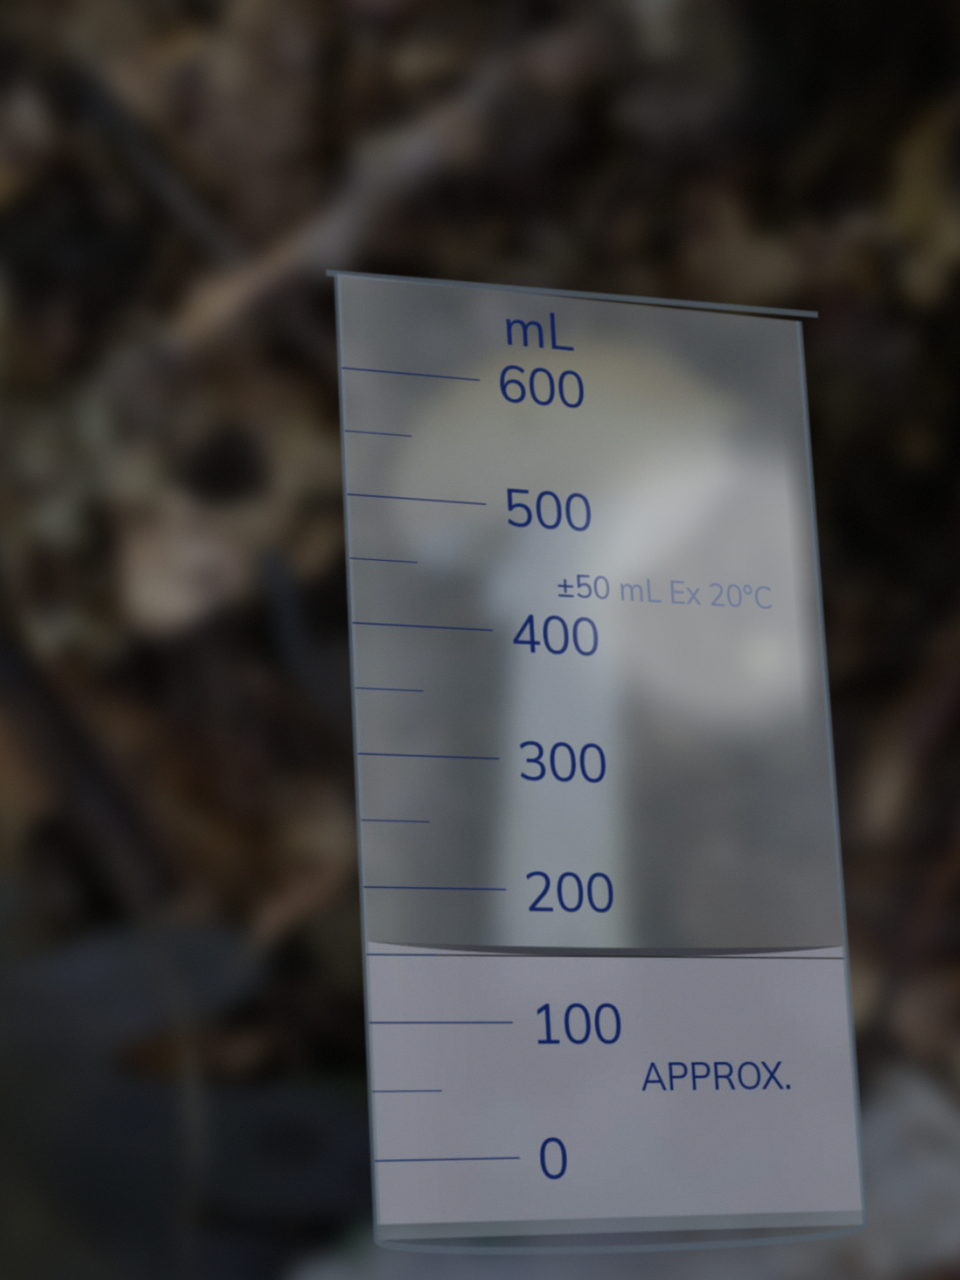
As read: **150** mL
